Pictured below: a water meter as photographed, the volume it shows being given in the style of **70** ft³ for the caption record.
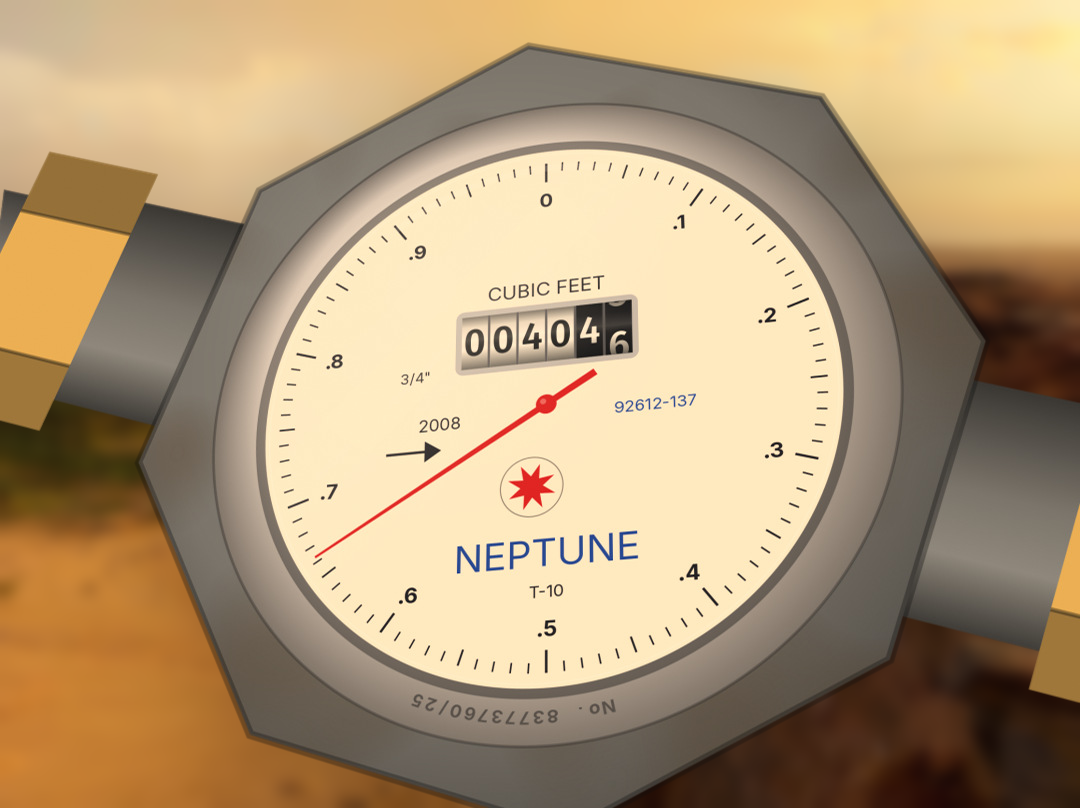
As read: **4045.66** ft³
